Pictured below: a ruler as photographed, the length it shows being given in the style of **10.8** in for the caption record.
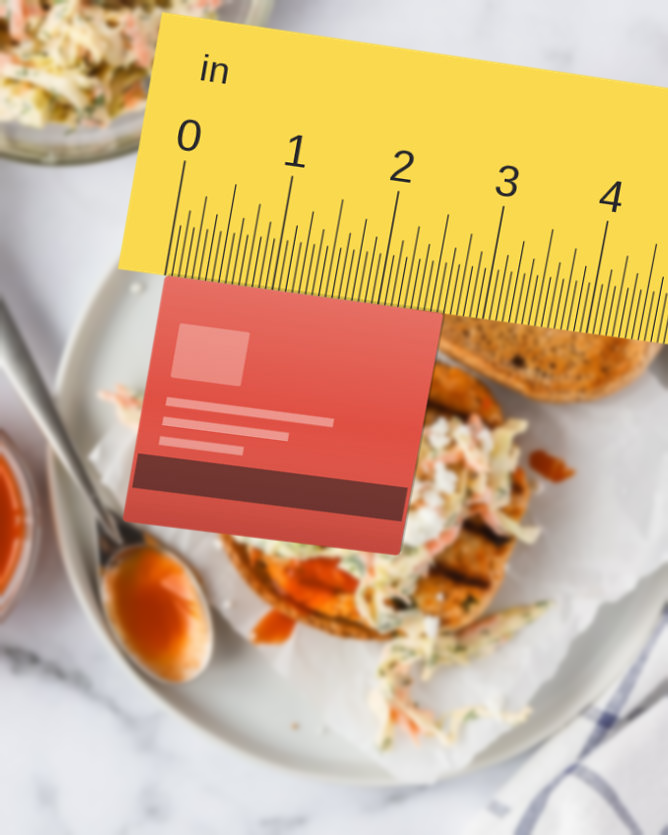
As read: **2.625** in
